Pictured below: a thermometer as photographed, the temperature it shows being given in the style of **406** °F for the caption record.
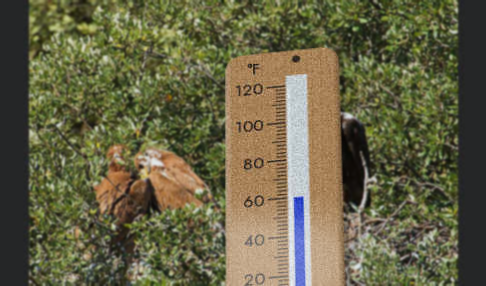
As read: **60** °F
